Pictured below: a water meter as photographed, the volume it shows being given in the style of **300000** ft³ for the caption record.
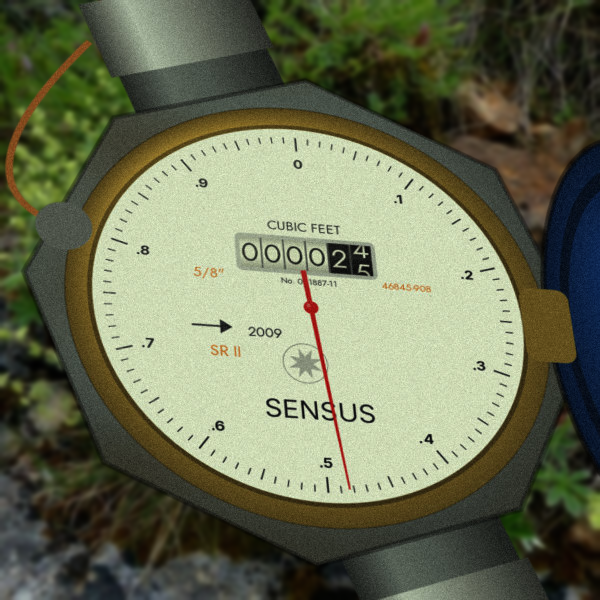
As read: **24.48** ft³
